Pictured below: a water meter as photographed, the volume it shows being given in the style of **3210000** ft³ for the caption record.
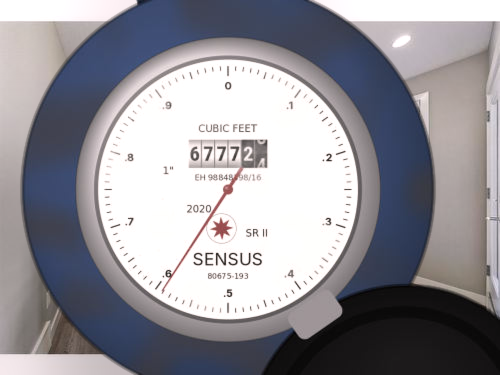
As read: **677723.59** ft³
